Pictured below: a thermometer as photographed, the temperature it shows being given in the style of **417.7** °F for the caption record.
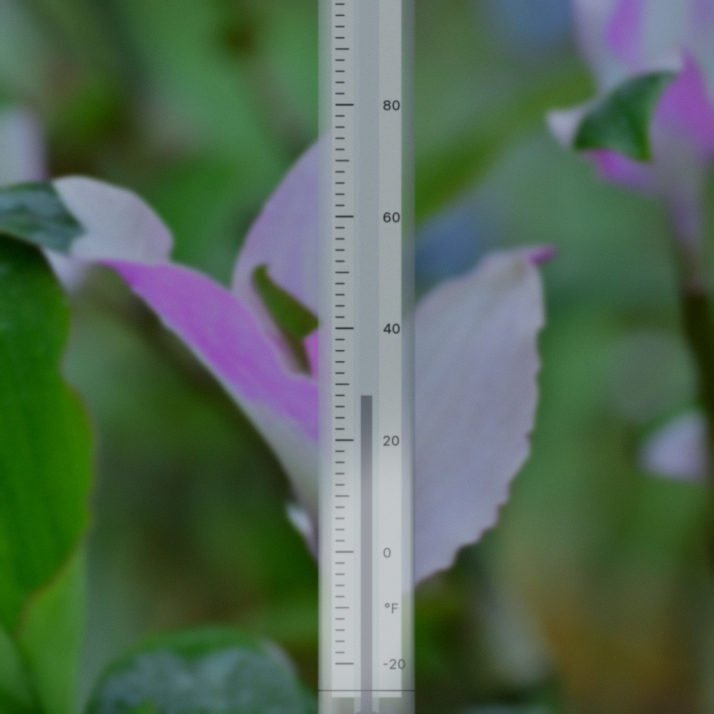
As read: **28** °F
